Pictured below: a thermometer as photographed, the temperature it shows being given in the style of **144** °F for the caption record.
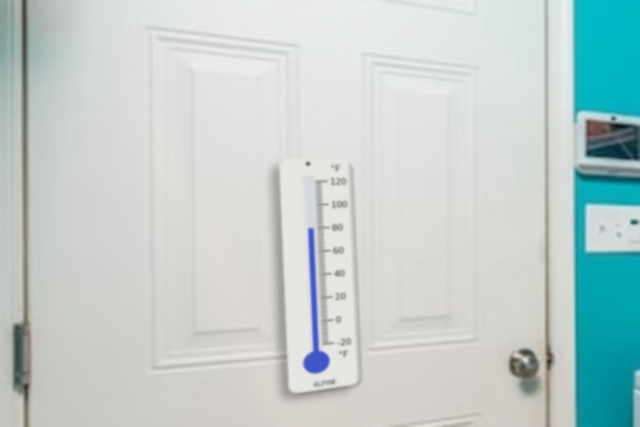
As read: **80** °F
